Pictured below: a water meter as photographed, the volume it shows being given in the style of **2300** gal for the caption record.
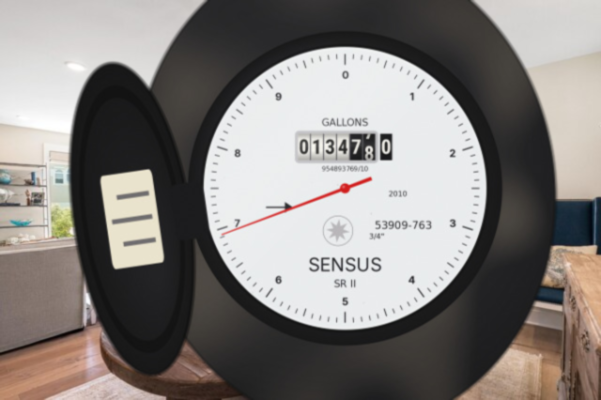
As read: **134776.9** gal
